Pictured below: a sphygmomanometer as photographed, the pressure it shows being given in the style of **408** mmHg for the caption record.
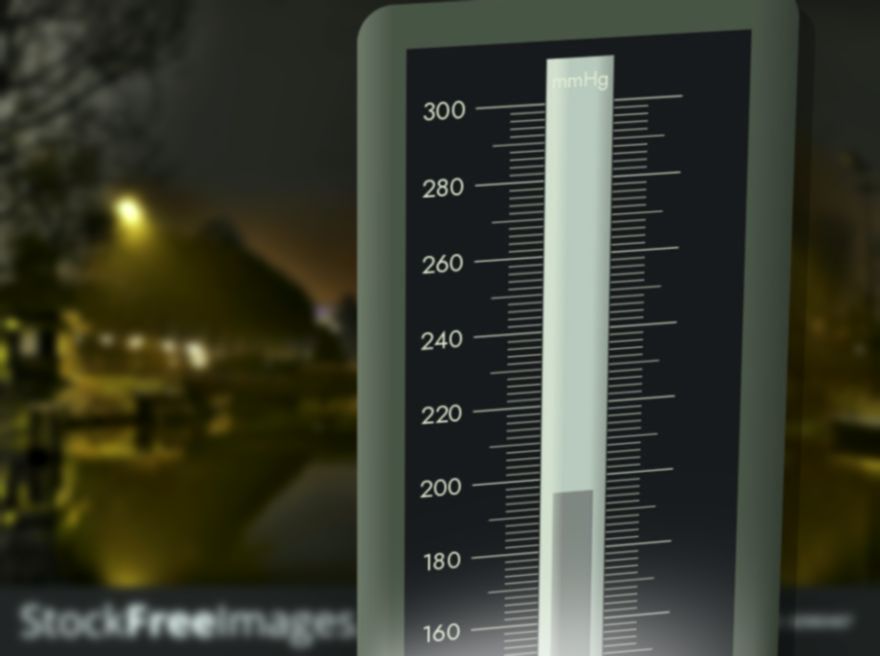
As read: **196** mmHg
